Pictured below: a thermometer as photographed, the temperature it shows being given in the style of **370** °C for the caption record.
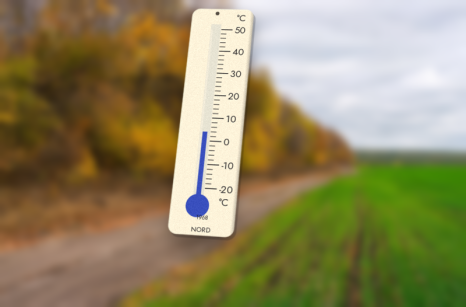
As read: **4** °C
